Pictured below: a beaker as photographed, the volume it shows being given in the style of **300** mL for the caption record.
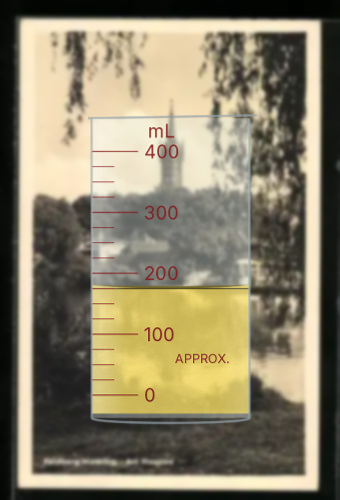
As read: **175** mL
